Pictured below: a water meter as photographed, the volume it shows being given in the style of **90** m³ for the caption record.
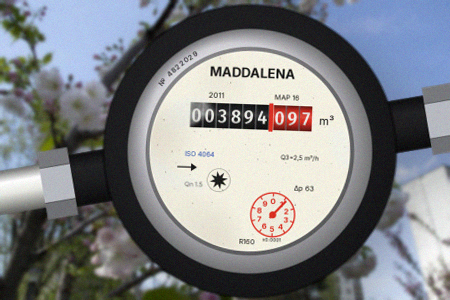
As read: **3894.0971** m³
